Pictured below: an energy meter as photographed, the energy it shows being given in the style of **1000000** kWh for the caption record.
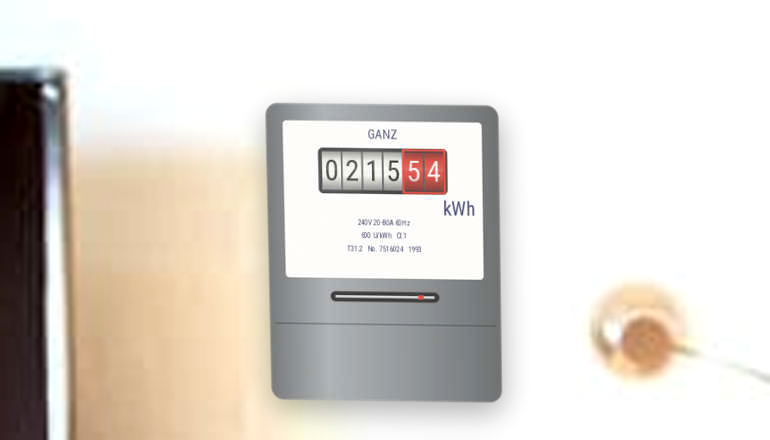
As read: **215.54** kWh
